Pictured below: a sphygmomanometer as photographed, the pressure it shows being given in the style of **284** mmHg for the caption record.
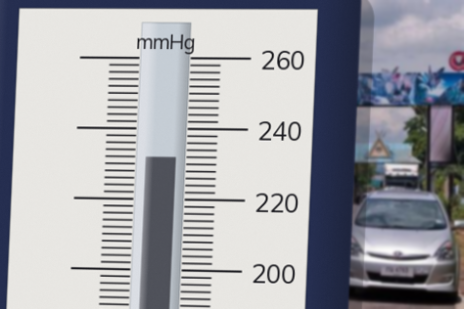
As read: **232** mmHg
